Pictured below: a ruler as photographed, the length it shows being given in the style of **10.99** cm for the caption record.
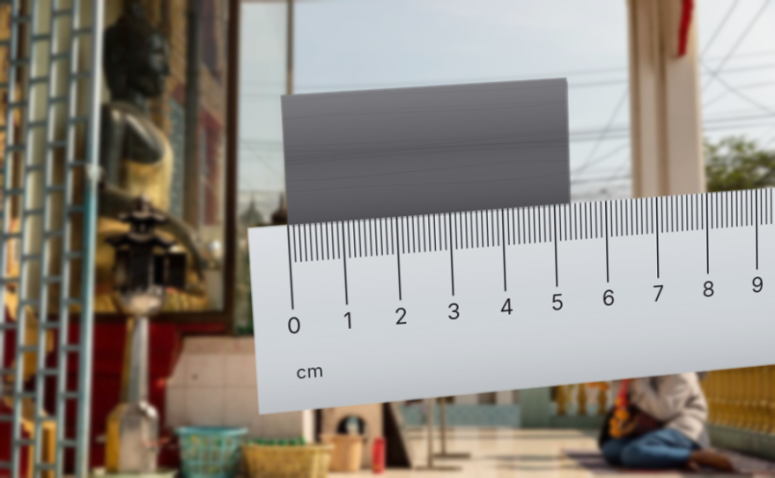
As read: **5.3** cm
